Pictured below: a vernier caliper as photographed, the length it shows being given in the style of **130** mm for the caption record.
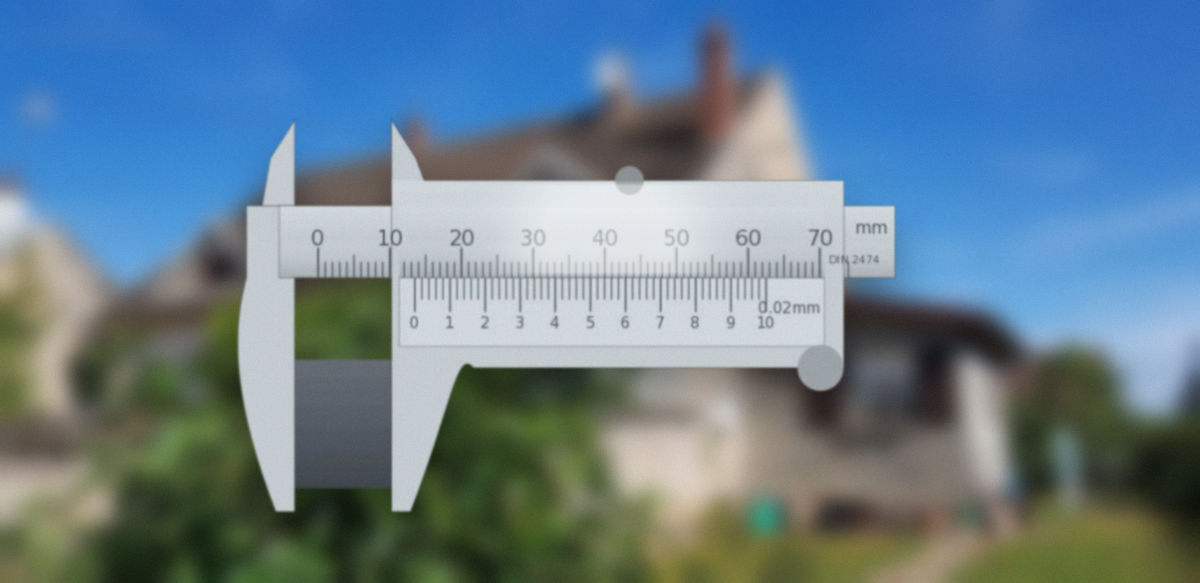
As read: **13.5** mm
